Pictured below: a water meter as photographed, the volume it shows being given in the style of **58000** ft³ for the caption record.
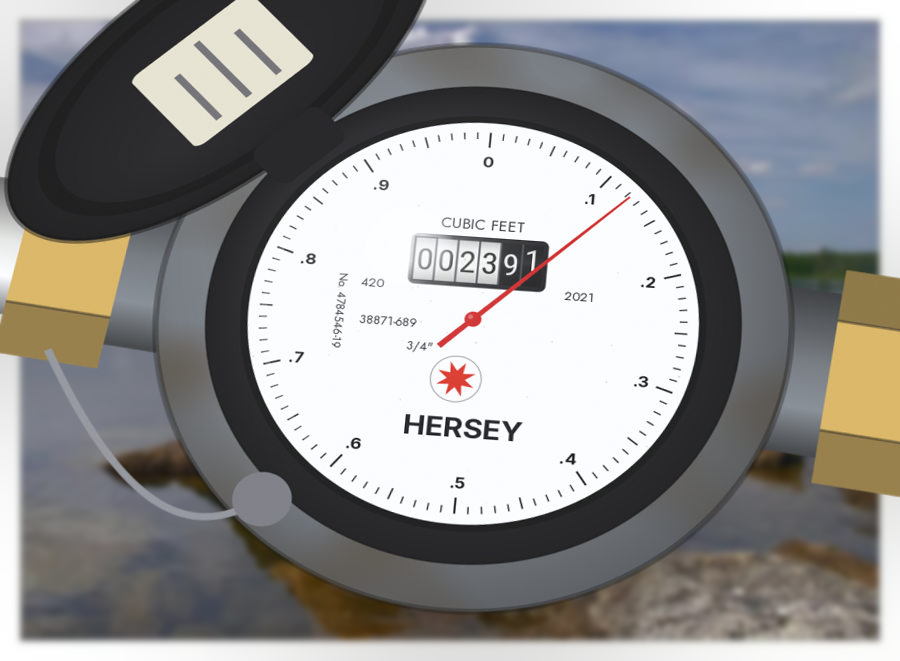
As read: **2391.12** ft³
